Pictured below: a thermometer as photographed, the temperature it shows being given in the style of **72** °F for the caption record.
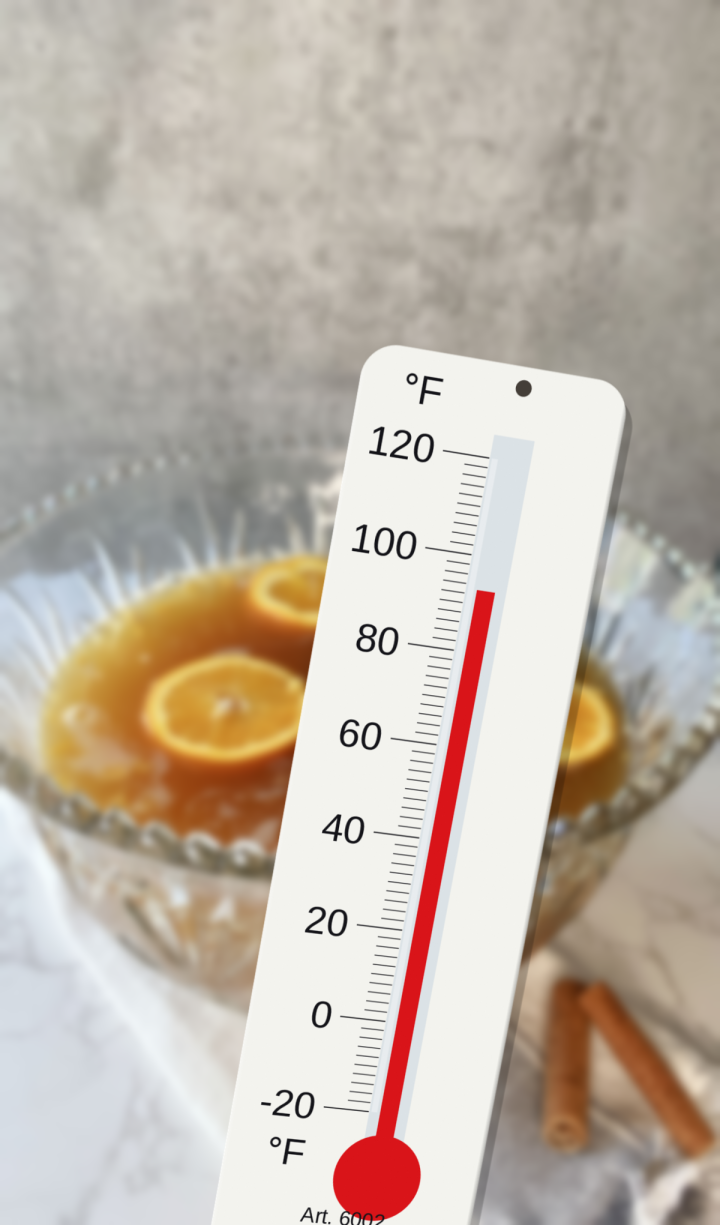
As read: **93** °F
